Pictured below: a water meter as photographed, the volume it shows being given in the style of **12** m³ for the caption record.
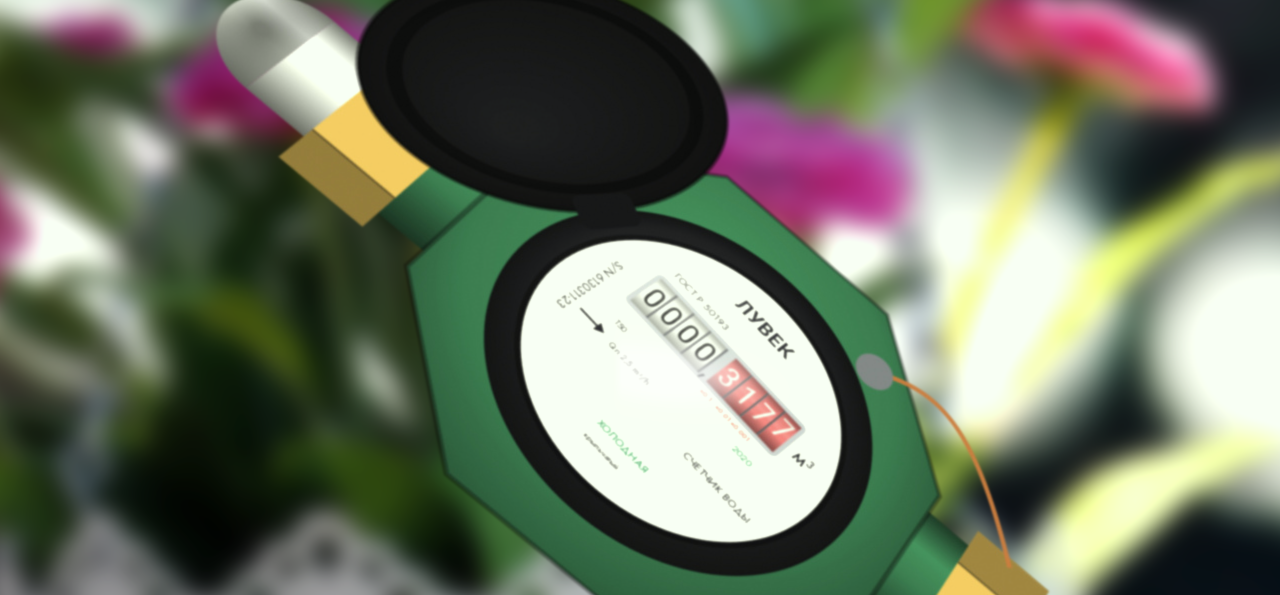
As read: **0.3177** m³
